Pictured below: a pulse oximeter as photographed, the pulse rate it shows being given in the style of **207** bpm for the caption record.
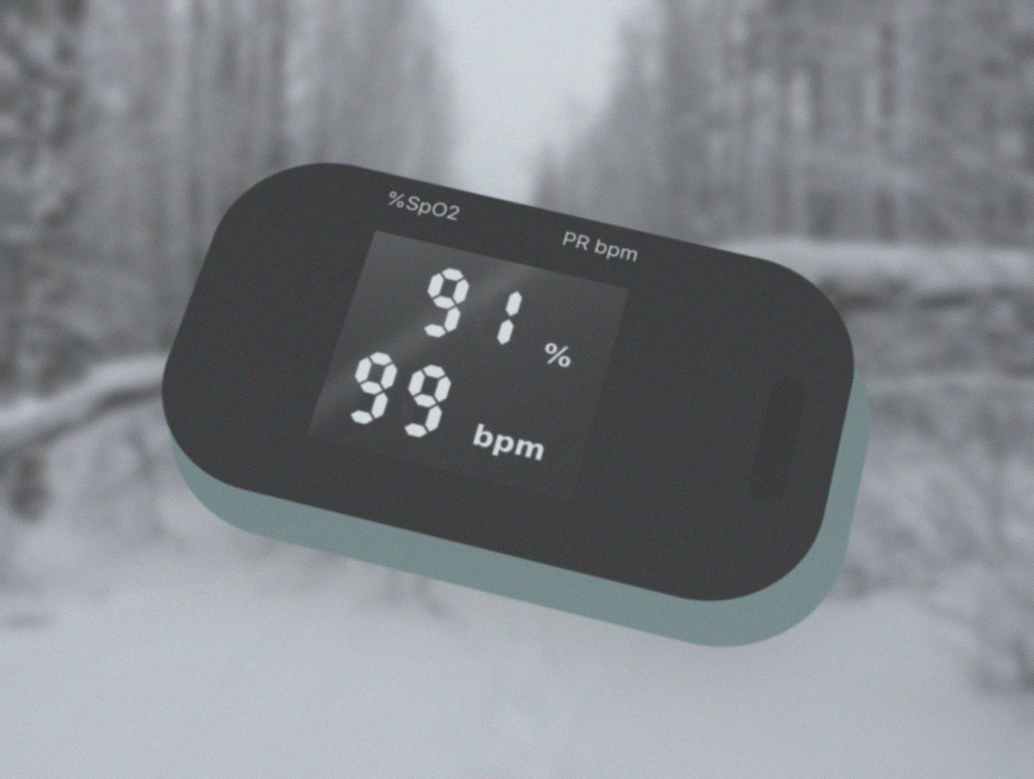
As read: **99** bpm
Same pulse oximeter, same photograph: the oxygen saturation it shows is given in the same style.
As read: **91** %
